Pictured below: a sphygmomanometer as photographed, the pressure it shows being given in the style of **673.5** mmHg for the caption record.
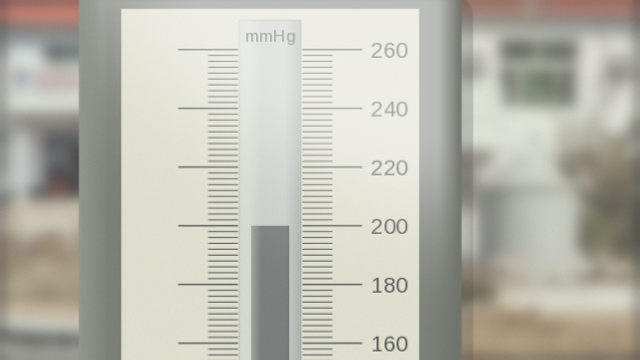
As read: **200** mmHg
